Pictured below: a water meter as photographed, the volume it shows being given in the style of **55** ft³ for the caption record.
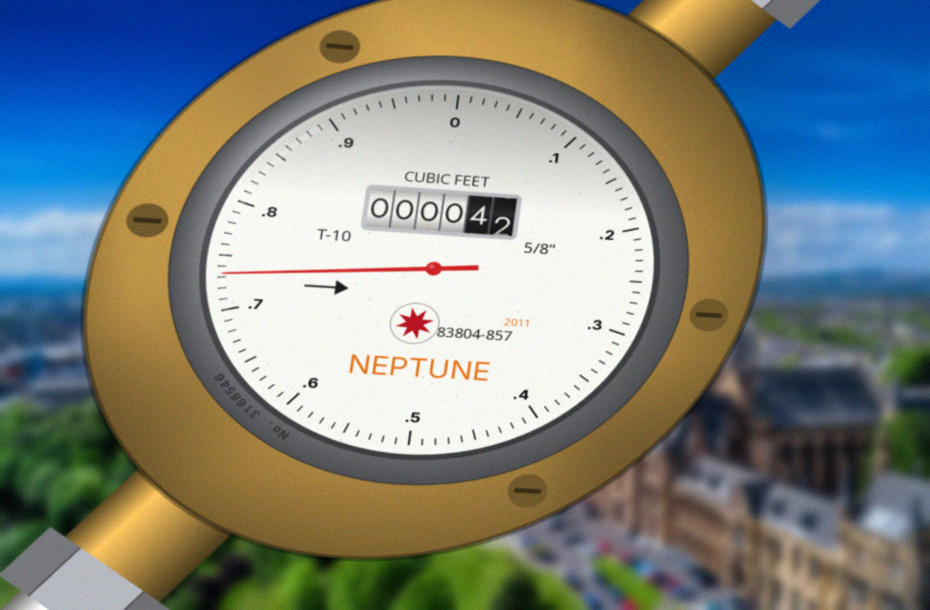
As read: **41.73** ft³
